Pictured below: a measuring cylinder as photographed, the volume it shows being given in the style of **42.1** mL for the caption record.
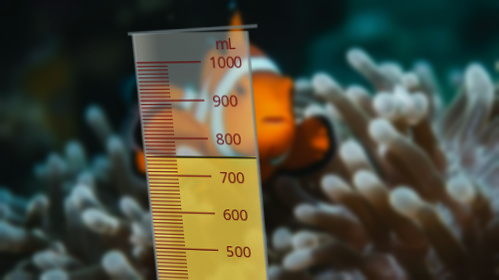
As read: **750** mL
